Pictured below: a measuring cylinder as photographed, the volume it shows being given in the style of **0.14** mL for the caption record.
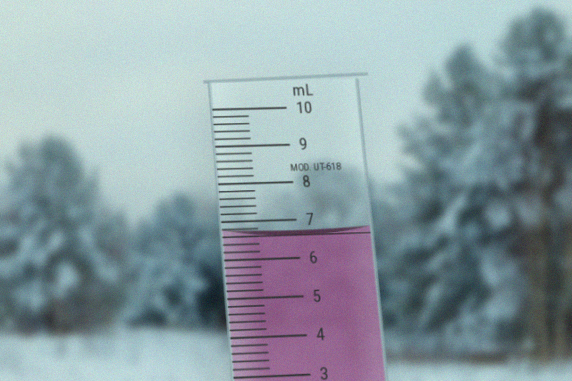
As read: **6.6** mL
